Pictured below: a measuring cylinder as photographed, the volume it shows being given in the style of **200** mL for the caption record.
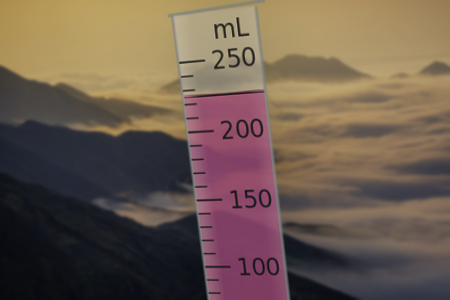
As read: **225** mL
